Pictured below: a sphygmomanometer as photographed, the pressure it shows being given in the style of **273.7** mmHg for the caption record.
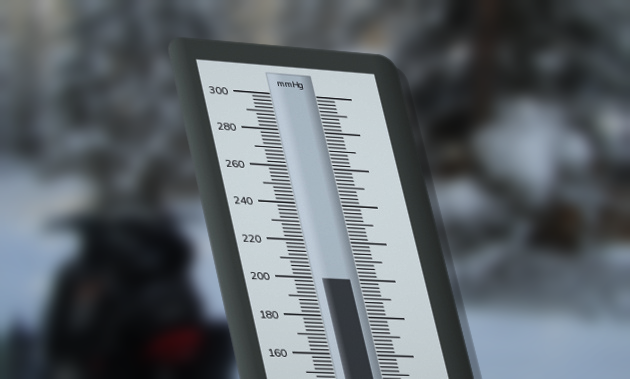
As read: **200** mmHg
